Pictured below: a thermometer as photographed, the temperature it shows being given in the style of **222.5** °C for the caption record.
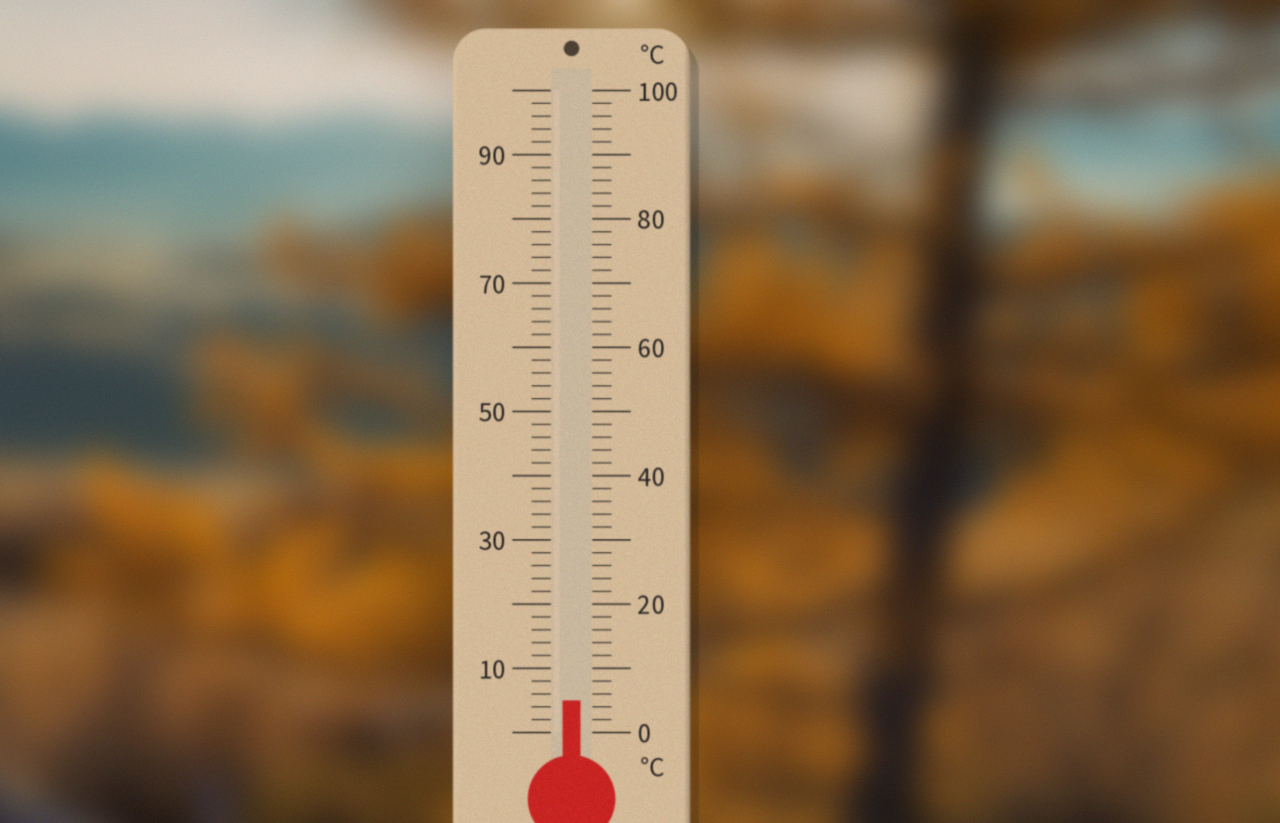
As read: **5** °C
